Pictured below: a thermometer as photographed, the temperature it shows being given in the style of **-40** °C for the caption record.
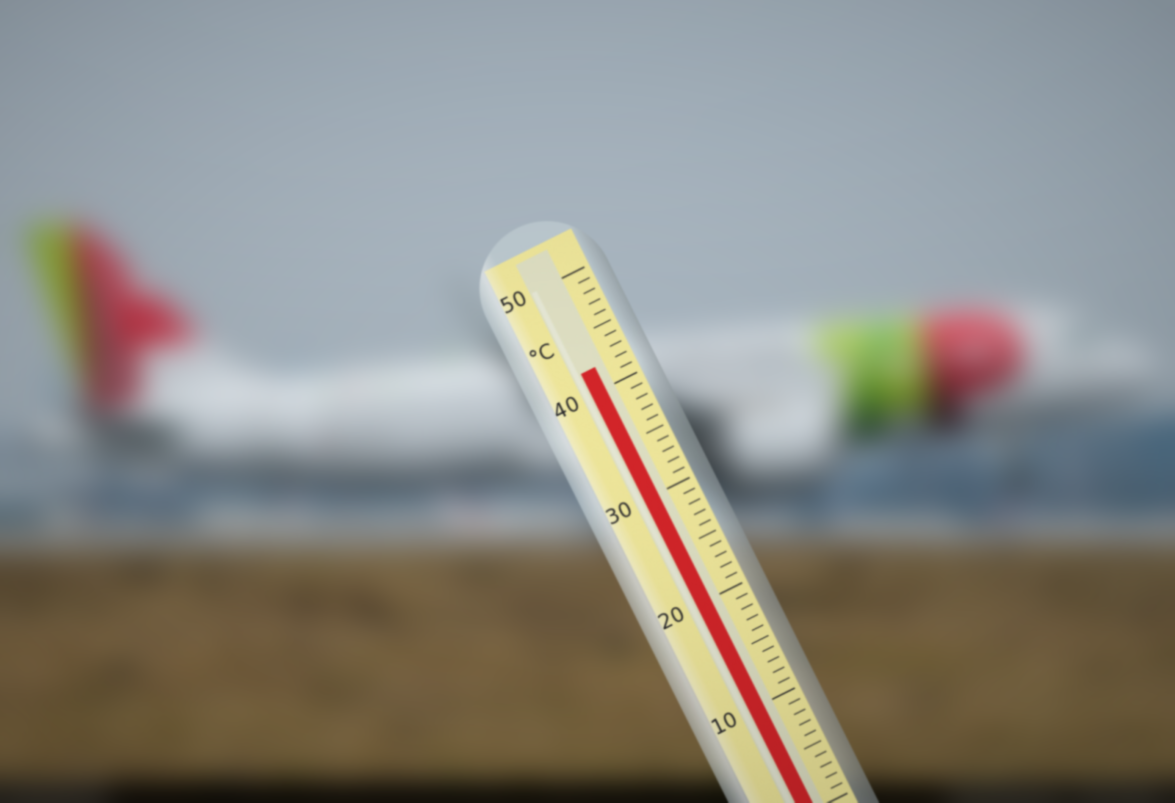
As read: **42** °C
